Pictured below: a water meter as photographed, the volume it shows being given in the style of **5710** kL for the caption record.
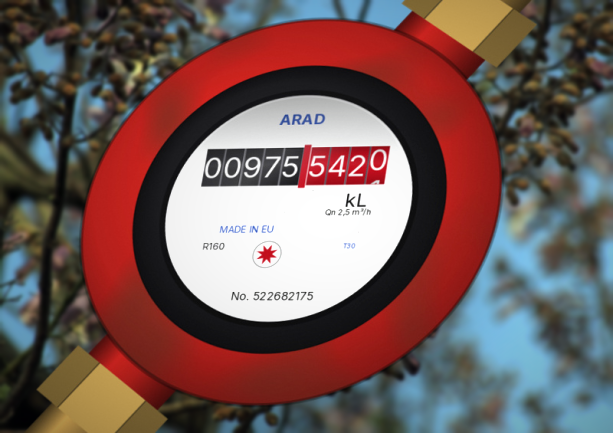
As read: **975.5420** kL
